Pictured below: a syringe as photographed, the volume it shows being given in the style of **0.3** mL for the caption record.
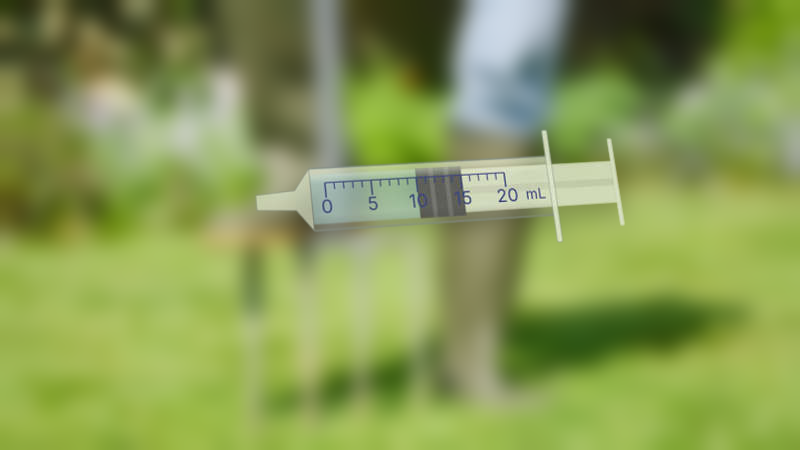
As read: **10** mL
